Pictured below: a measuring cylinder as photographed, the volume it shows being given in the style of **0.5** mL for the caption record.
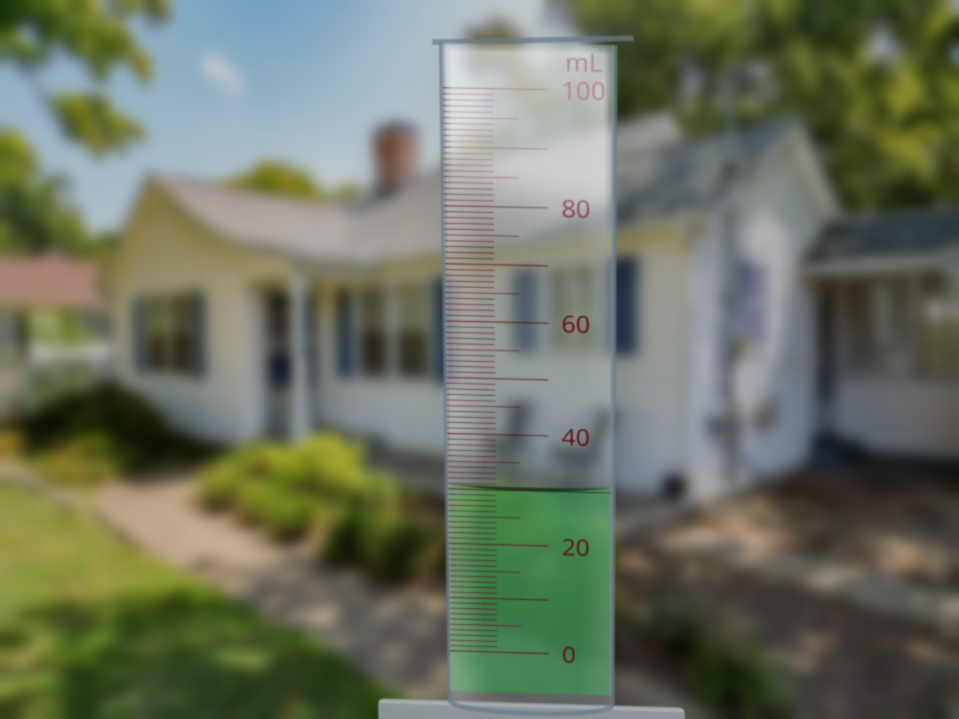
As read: **30** mL
